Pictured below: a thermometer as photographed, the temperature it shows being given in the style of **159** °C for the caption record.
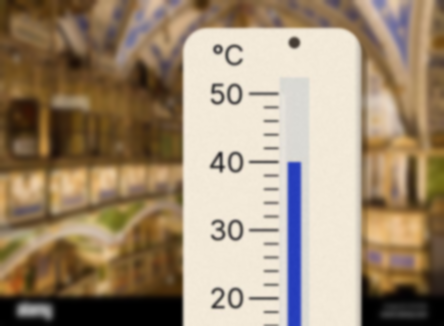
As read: **40** °C
